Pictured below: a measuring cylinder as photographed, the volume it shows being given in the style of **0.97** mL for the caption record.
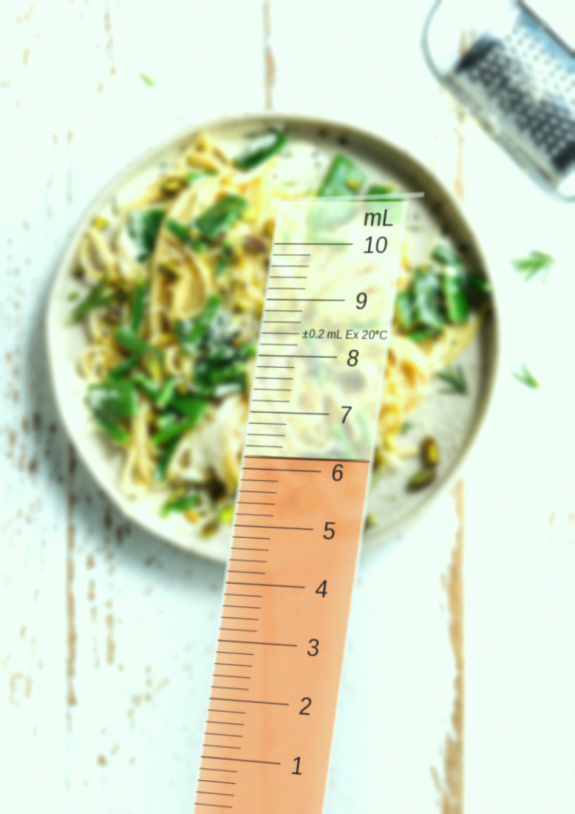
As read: **6.2** mL
